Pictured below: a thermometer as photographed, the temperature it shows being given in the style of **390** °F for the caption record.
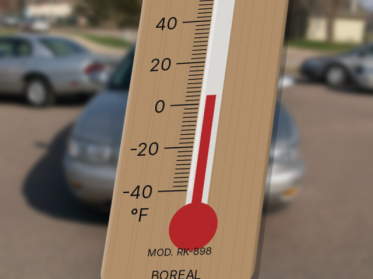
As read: **4** °F
